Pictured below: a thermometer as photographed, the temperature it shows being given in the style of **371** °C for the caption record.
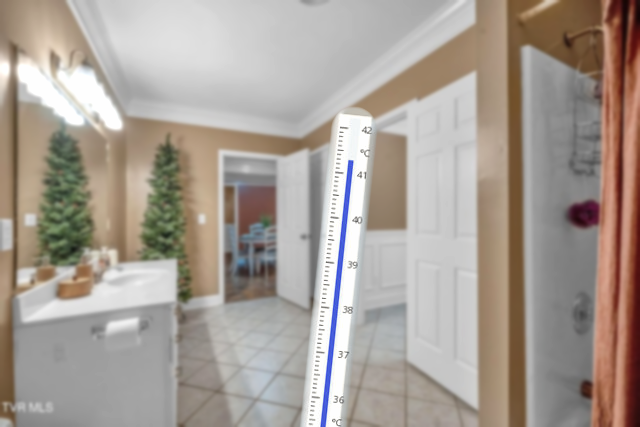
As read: **41.3** °C
